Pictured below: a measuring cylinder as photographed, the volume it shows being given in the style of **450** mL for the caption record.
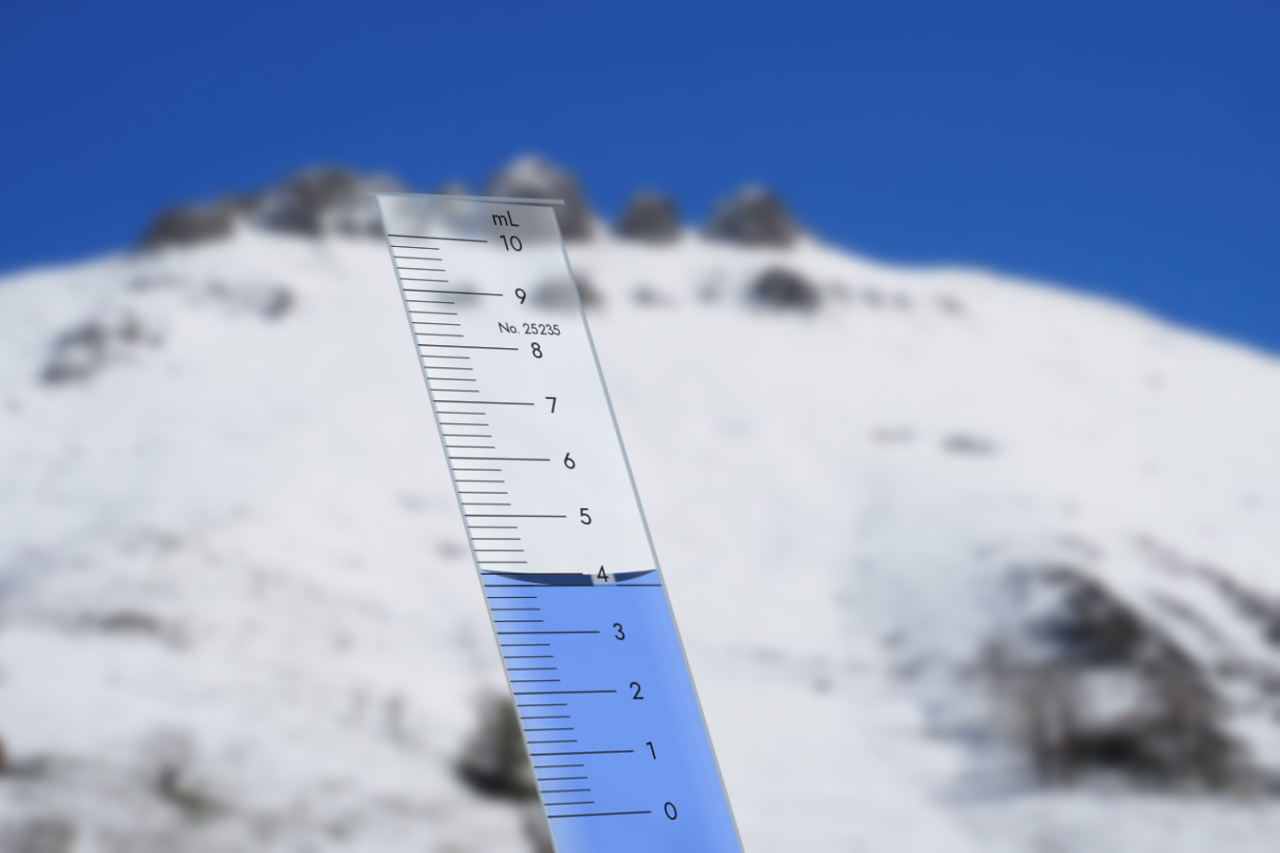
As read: **3.8** mL
